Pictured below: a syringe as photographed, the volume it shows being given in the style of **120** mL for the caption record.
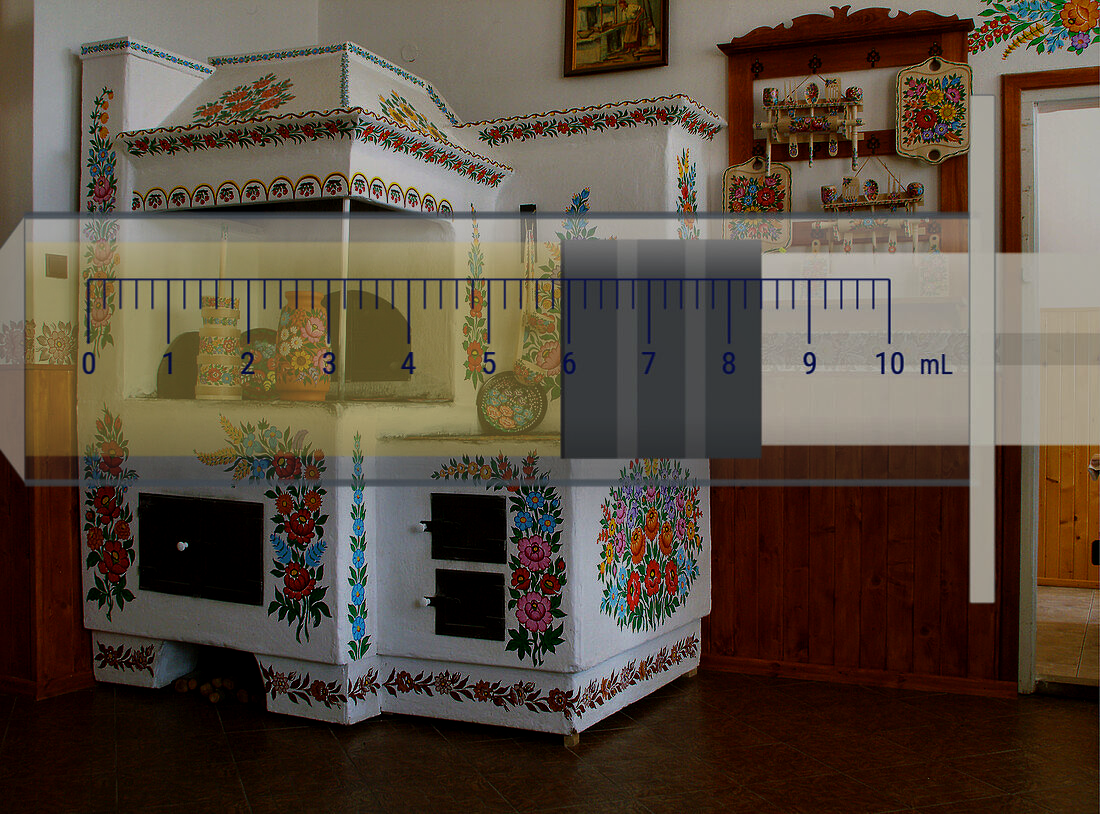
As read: **5.9** mL
